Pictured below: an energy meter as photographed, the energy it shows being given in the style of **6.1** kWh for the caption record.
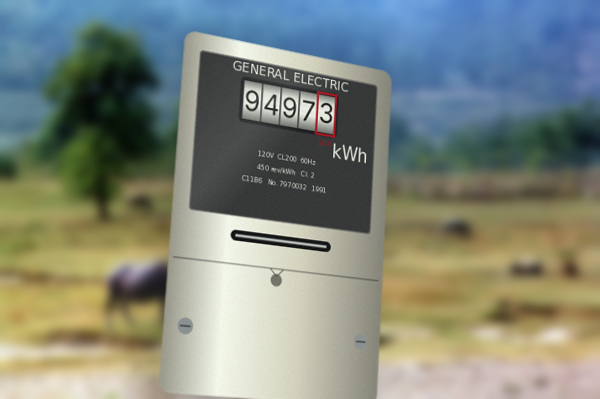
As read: **9497.3** kWh
